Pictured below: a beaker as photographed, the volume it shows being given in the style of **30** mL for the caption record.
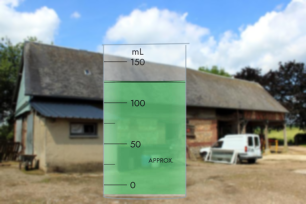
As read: **125** mL
